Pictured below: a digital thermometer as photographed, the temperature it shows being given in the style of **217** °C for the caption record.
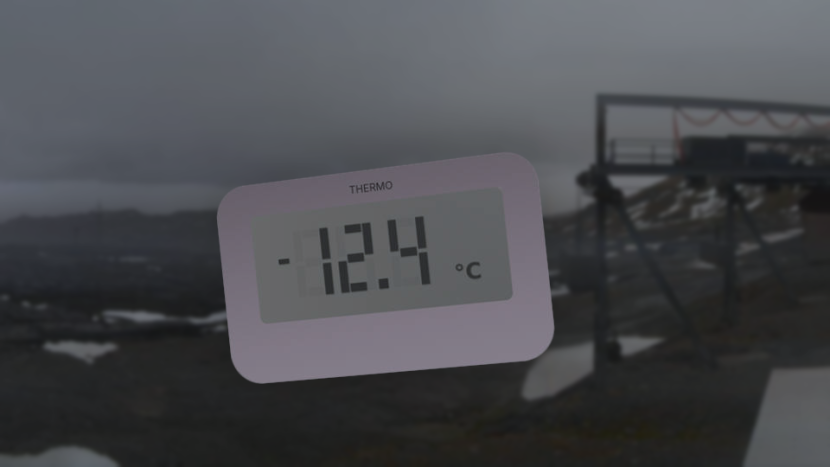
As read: **-12.4** °C
